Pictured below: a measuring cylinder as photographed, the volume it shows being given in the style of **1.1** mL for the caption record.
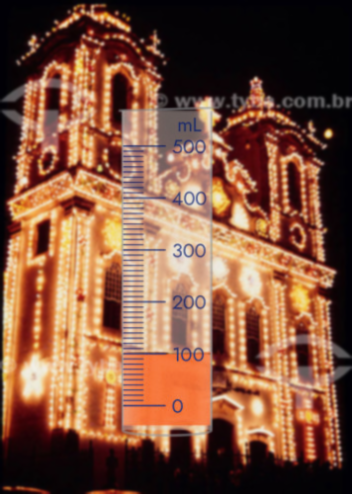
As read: **100** mL
